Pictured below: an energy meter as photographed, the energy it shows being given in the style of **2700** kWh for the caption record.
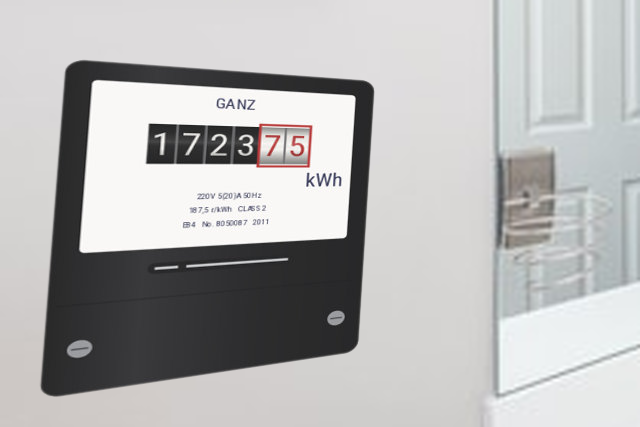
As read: **1723.75** kWh
